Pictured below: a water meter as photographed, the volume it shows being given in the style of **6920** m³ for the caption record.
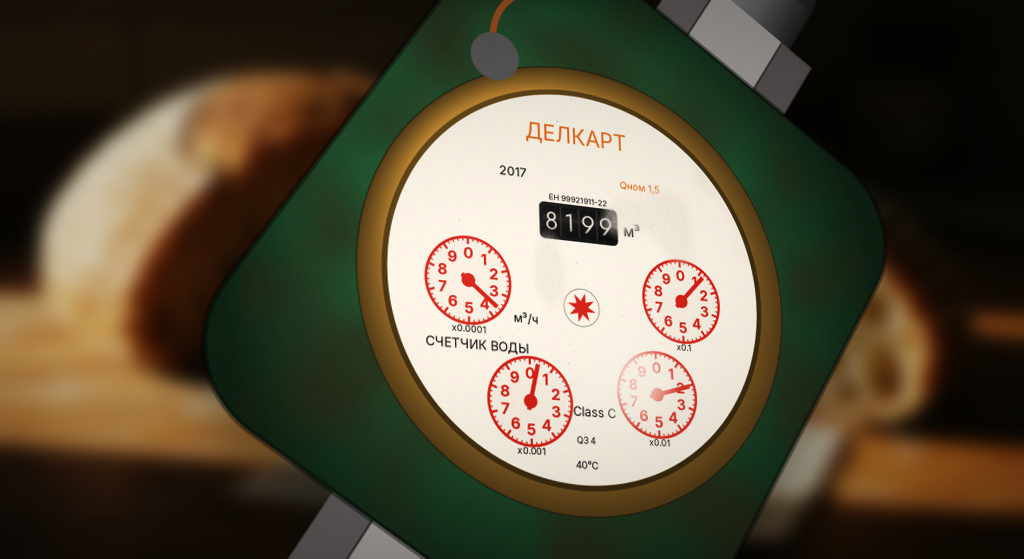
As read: **8199.1203** m³
